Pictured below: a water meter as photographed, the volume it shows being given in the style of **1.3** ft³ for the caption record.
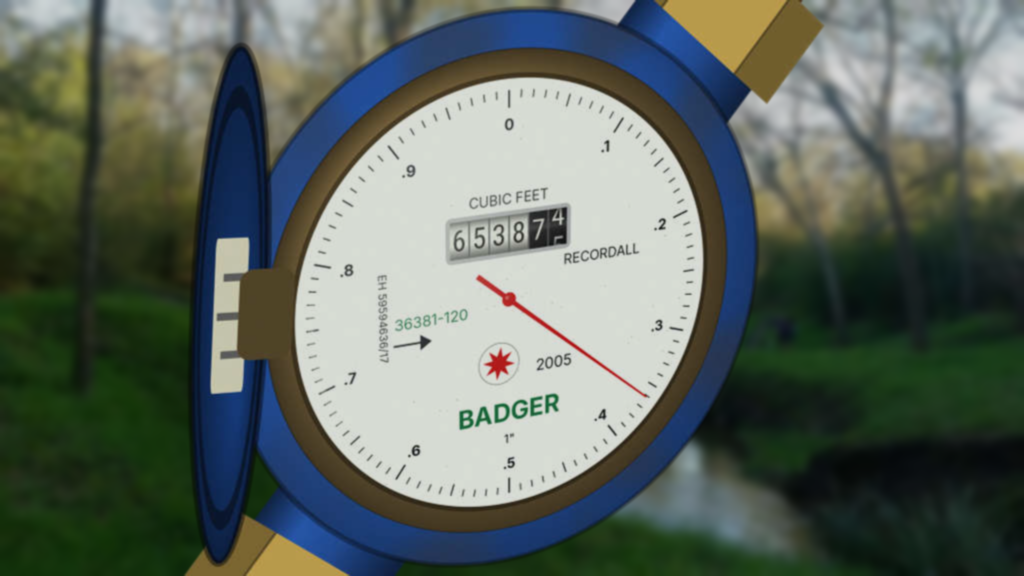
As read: **653874.36** ft³
